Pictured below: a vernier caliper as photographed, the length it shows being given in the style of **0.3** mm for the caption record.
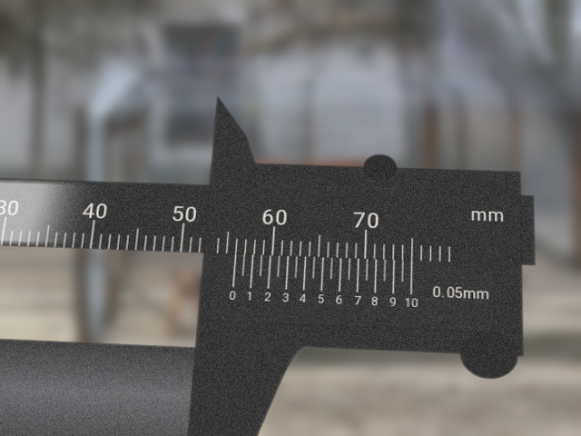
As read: **56.0** mm
